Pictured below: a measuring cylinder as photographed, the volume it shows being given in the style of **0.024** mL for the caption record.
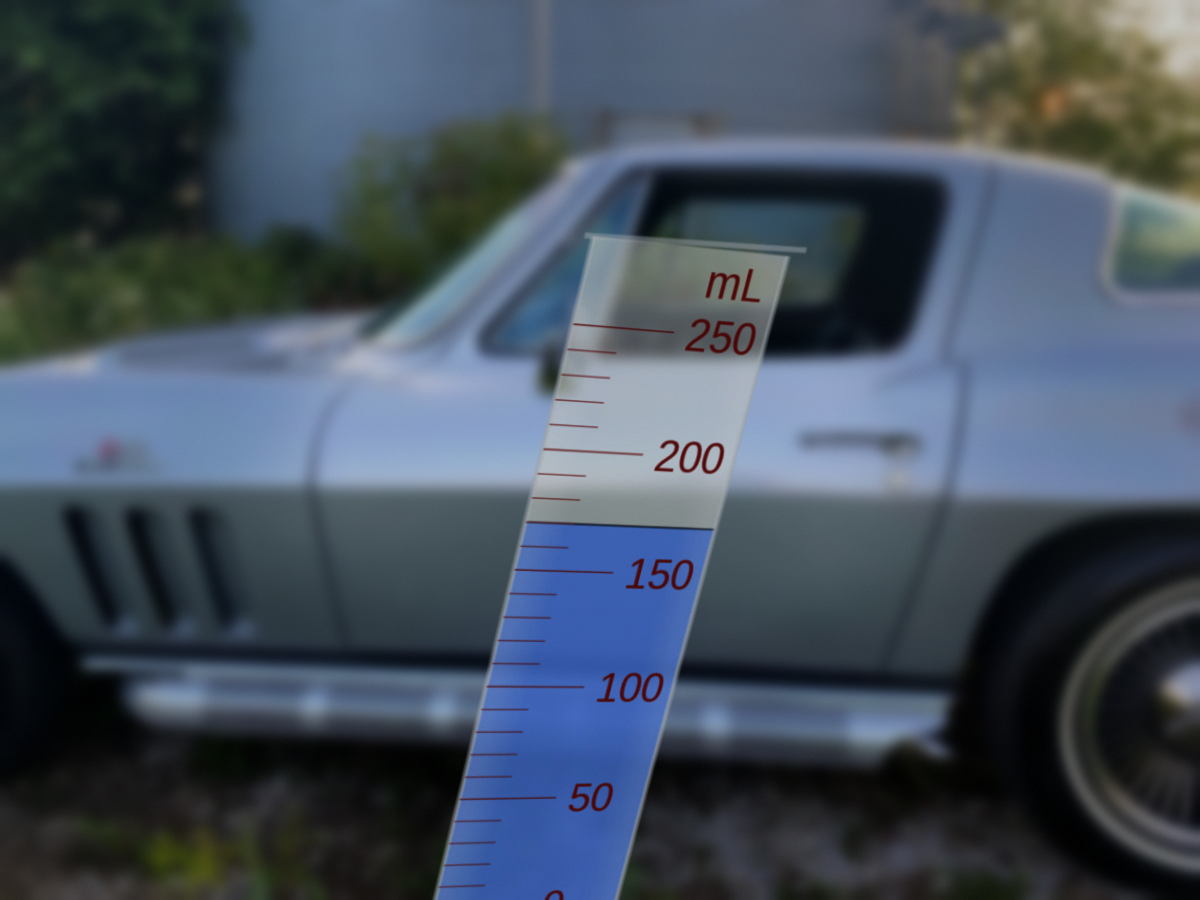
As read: **170** mL
